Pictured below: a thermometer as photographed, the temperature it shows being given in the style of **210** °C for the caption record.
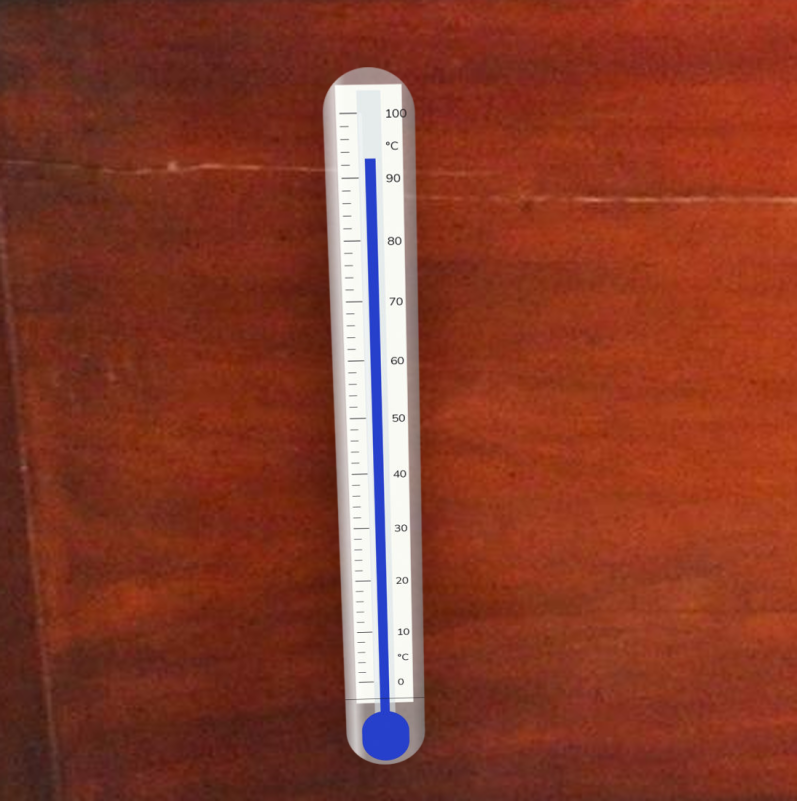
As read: **93** °C
